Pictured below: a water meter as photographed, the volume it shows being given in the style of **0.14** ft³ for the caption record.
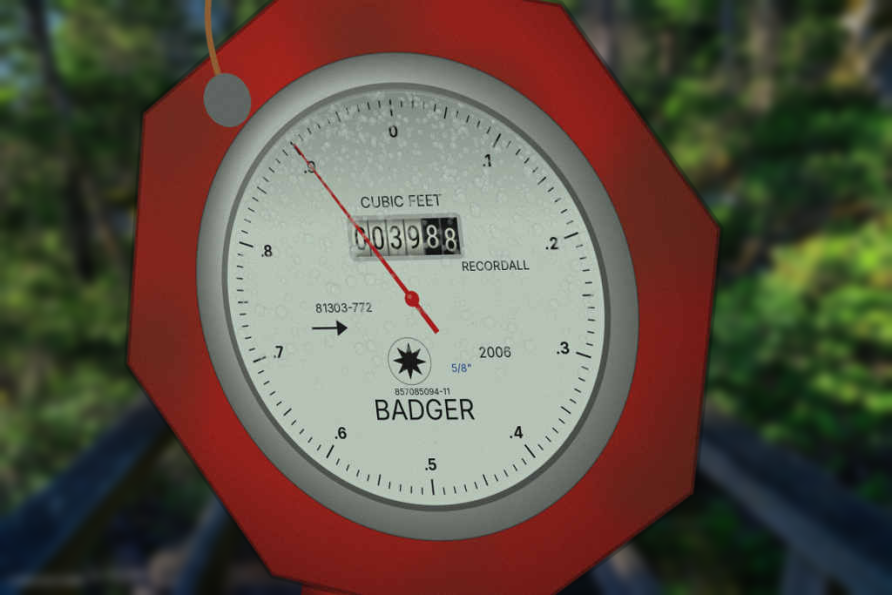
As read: **3987.90** ft³
